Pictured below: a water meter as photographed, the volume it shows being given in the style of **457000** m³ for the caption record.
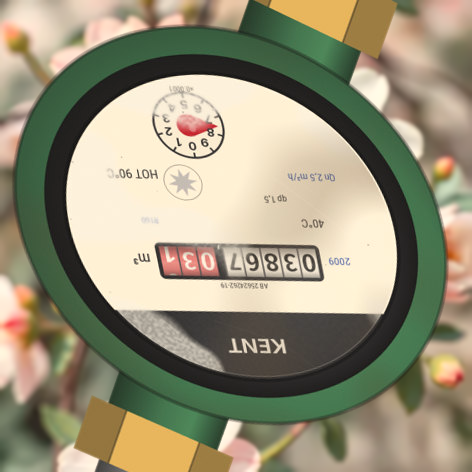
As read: **3867.0307** m³
